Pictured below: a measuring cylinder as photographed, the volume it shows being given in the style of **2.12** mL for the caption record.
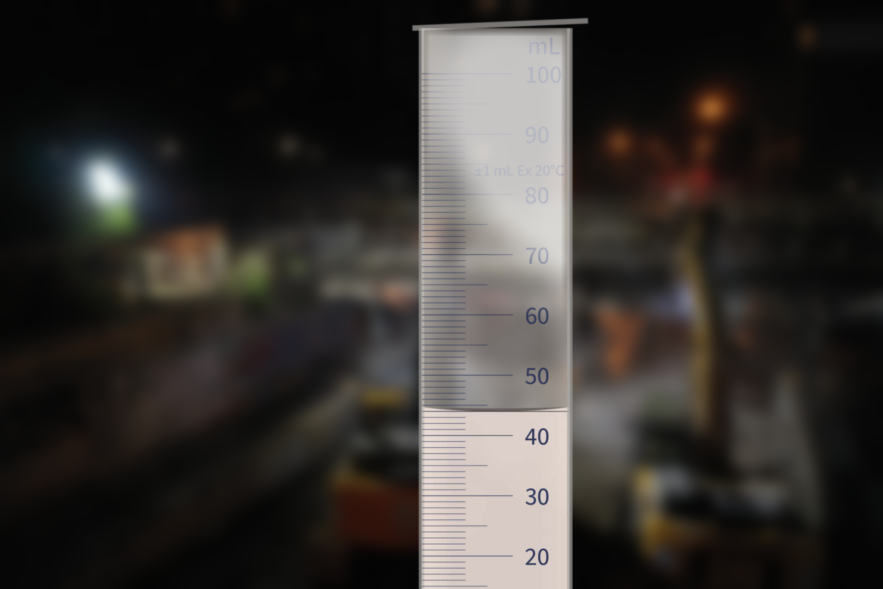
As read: **44** mL
